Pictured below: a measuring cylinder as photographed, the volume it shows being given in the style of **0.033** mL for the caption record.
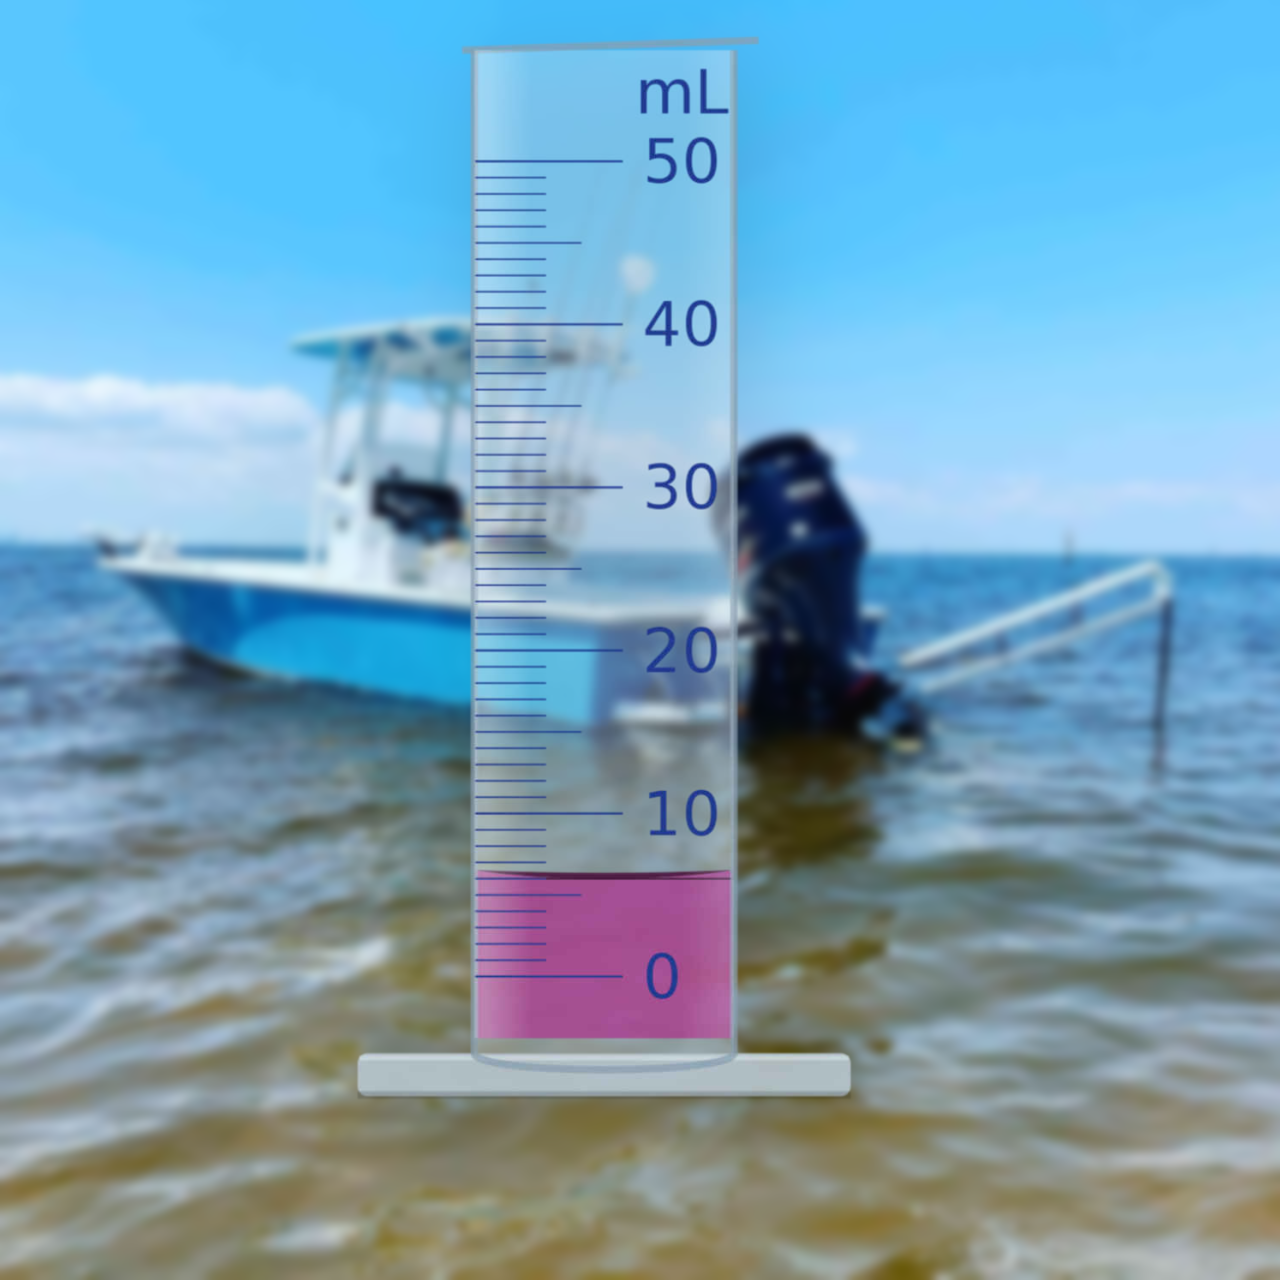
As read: **6** mL
